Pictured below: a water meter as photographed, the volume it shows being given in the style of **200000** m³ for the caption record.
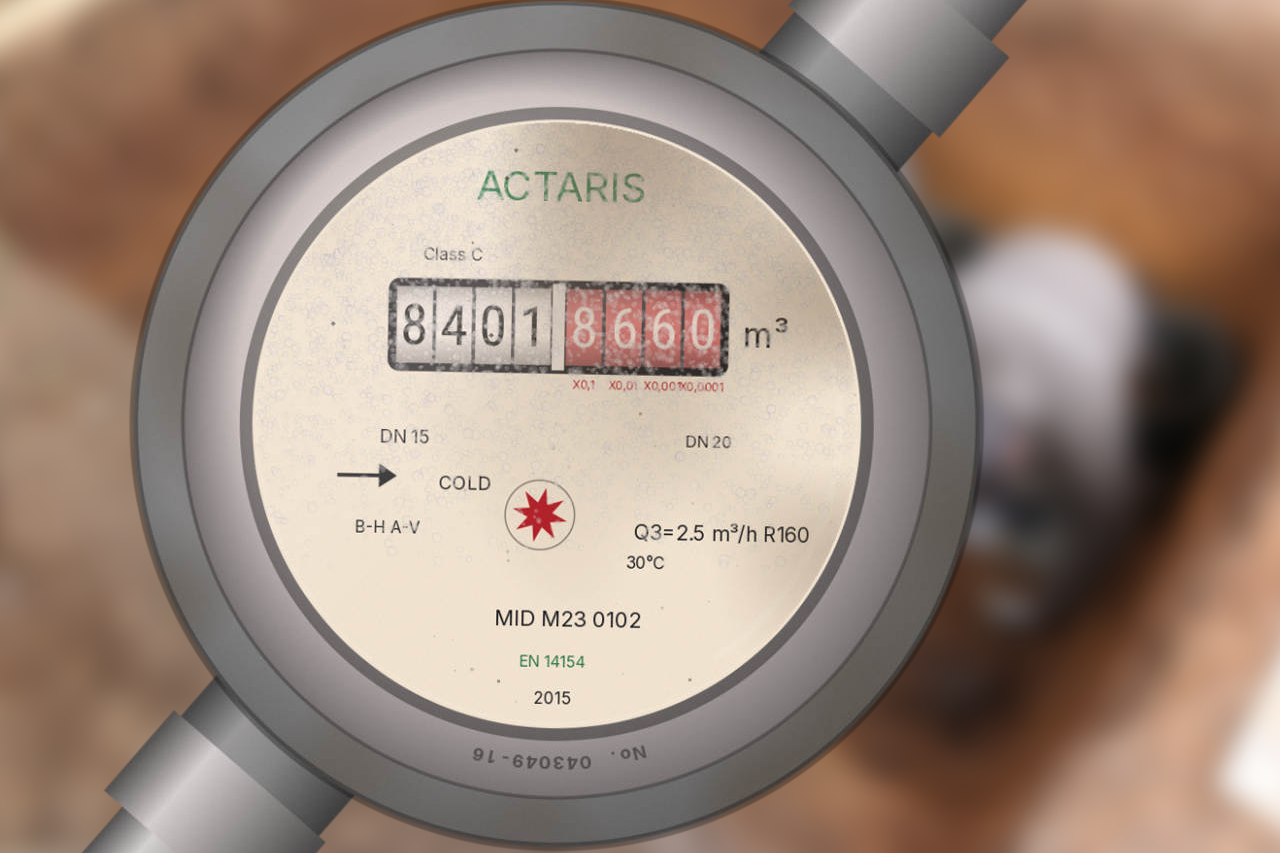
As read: **8401.8660** m³
